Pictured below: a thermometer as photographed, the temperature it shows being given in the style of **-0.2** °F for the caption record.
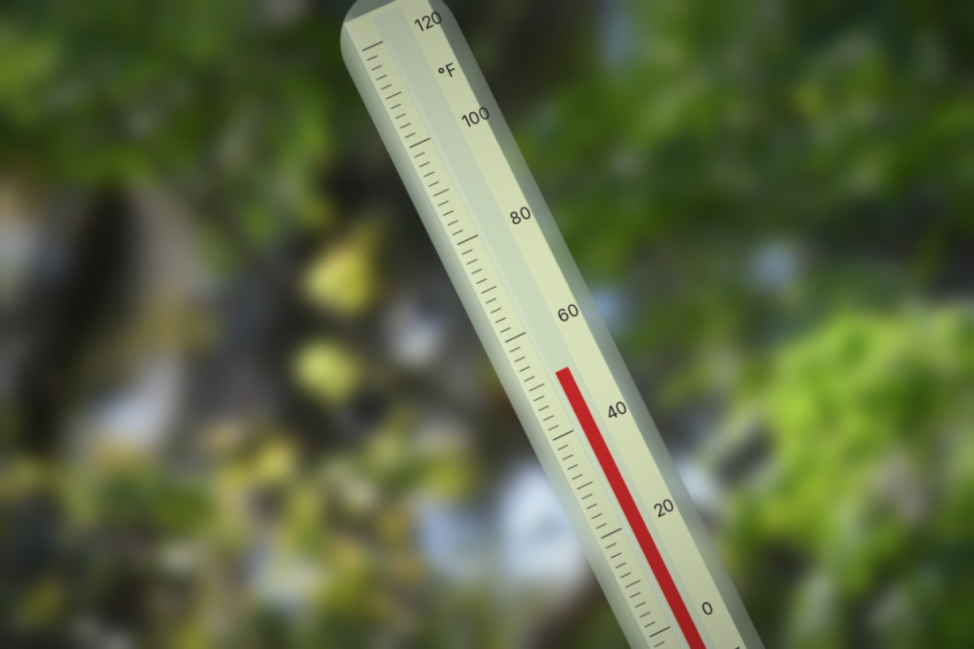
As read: **51** °F
